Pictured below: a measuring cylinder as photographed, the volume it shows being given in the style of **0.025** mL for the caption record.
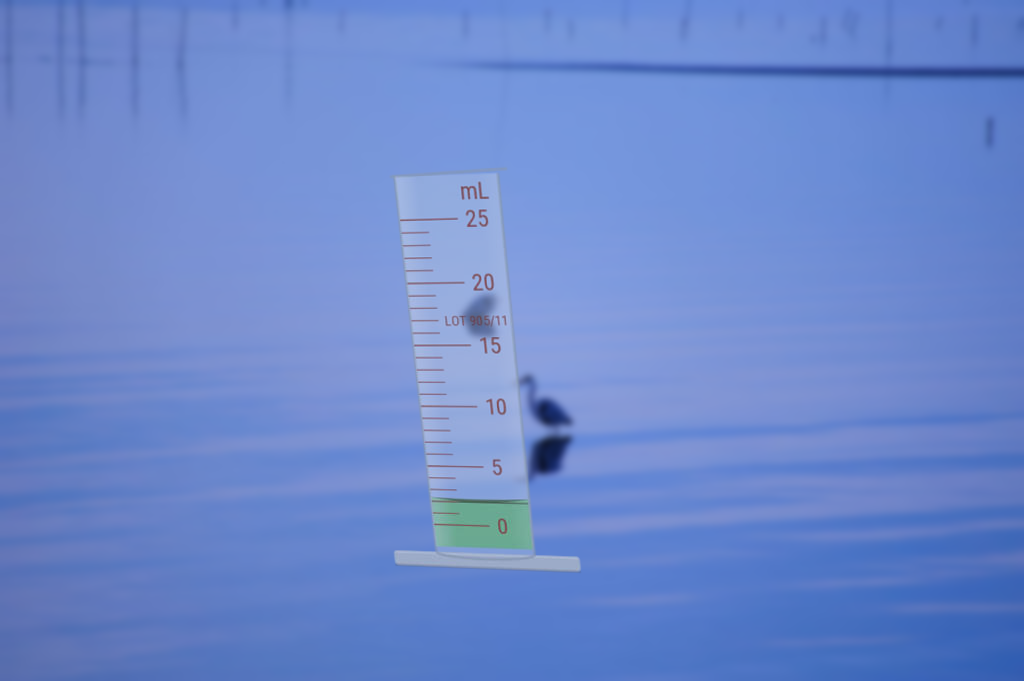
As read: **2** mL
